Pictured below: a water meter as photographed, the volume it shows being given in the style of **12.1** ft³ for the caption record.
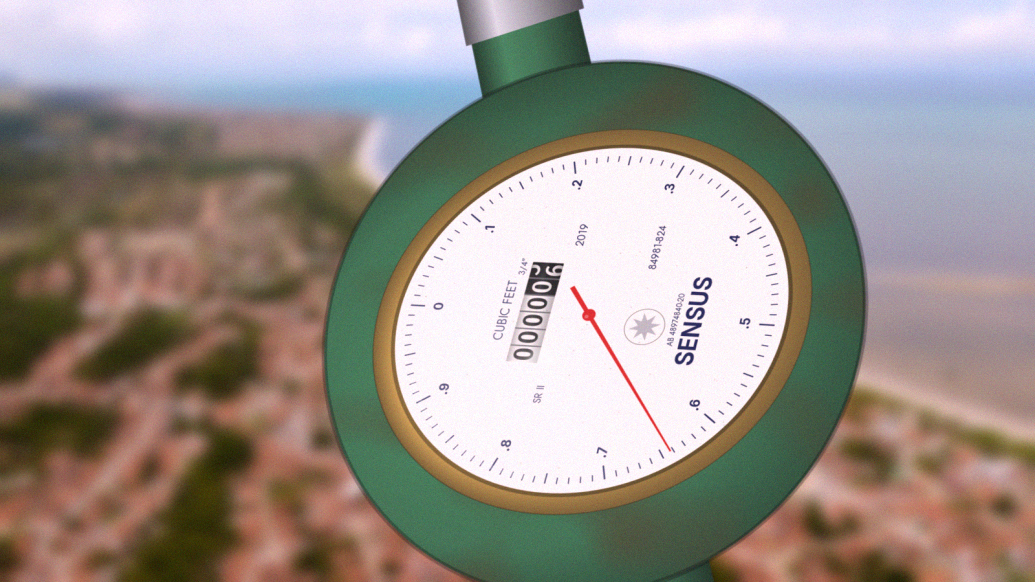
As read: **5.64** ft³
